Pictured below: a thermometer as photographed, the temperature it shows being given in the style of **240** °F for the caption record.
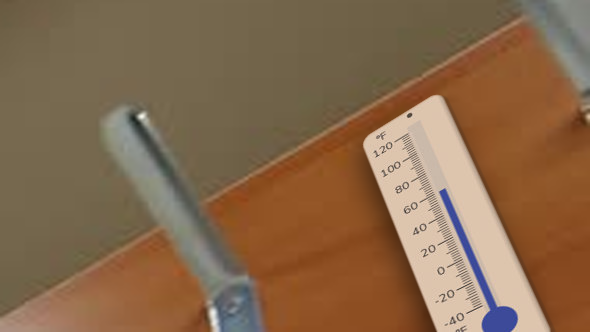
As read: **60** °F
